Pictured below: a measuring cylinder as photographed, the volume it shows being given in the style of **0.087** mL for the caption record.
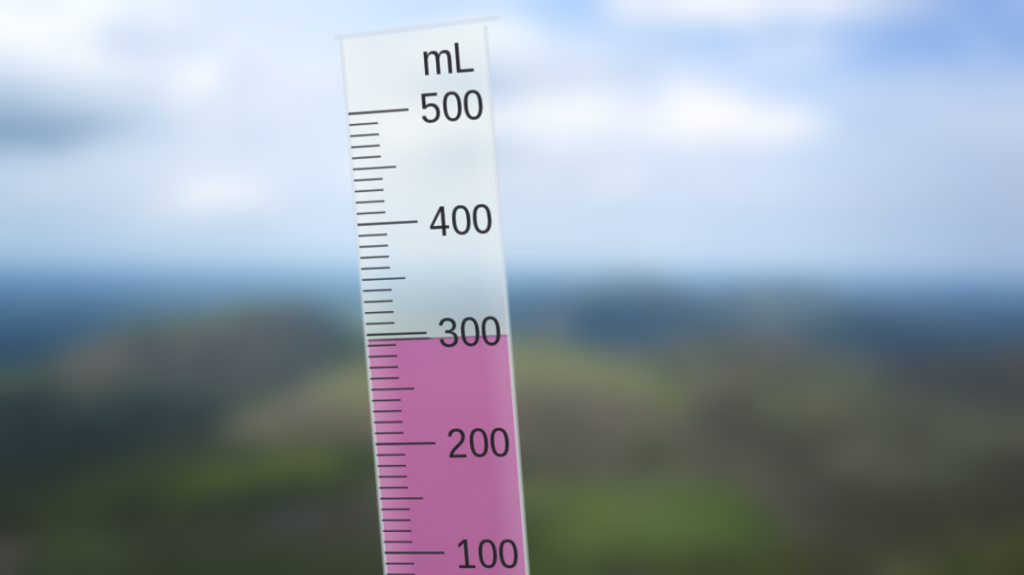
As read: **295** mL
